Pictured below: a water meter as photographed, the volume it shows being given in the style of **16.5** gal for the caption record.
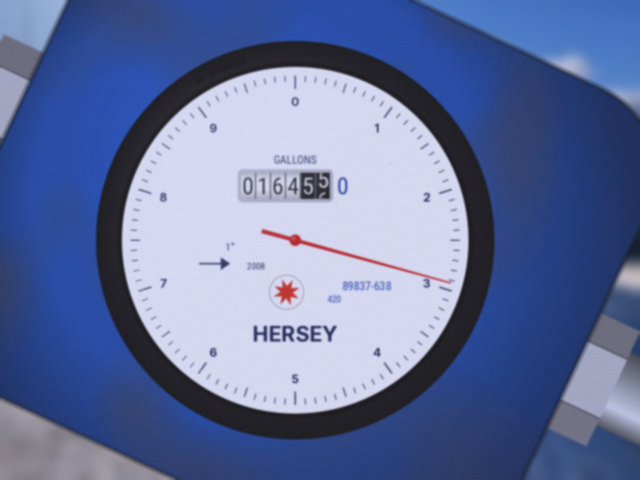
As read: **164552.9** gal
